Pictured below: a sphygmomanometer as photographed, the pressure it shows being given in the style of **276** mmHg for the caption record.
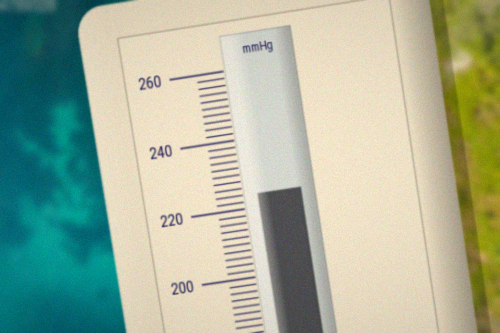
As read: **224** mmHg
